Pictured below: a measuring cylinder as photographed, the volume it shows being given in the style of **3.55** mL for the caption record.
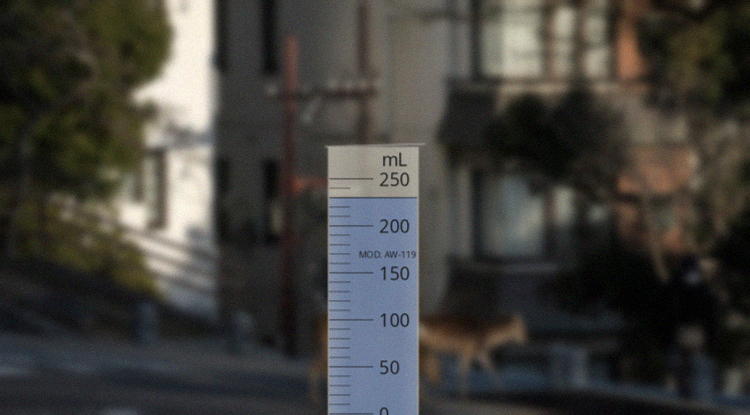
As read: **230** mL
